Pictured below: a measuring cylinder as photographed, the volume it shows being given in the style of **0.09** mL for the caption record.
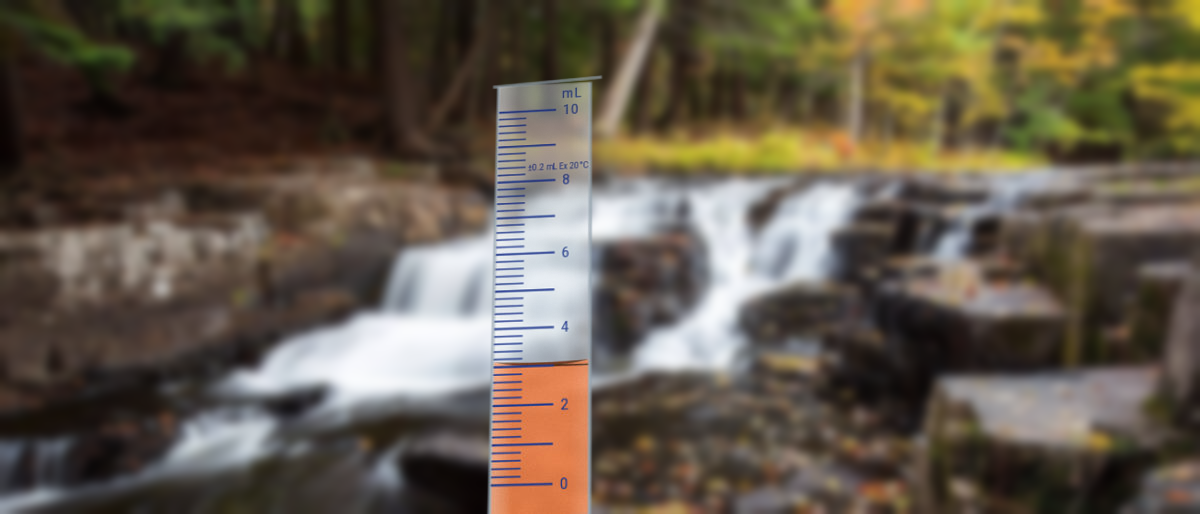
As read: **3** mL
